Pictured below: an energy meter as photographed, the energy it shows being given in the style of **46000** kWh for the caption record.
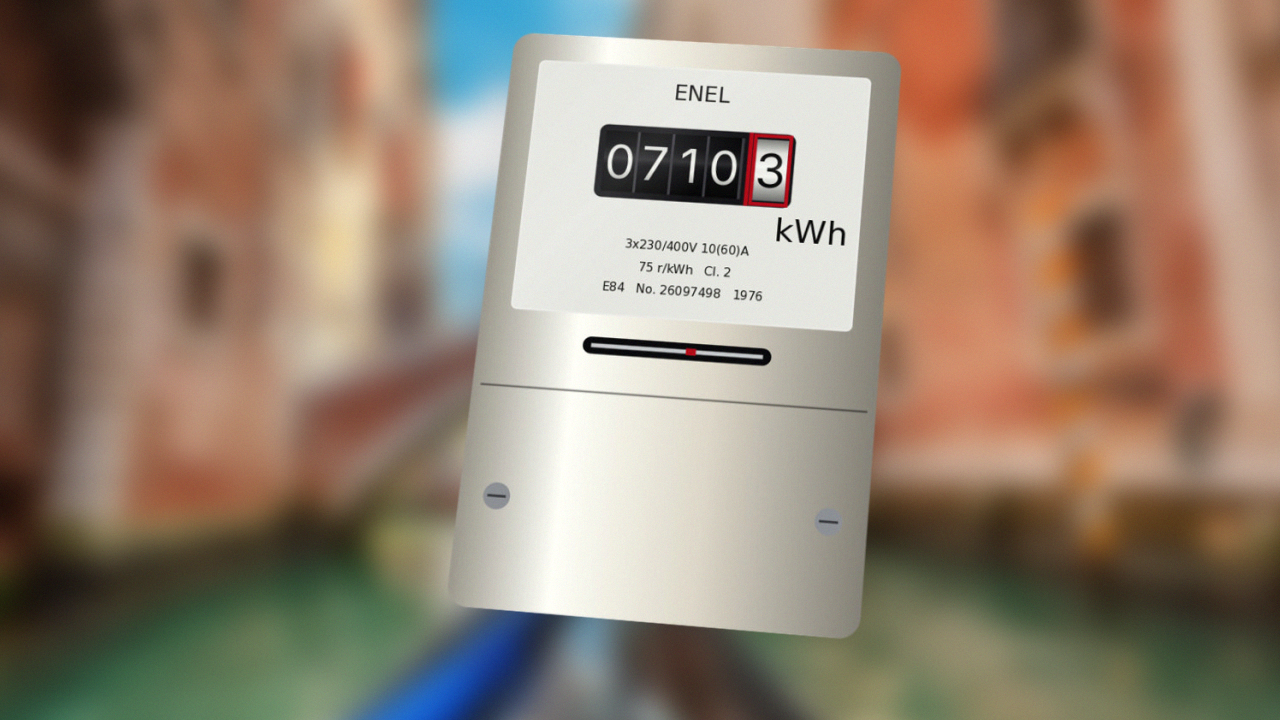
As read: **710.3** kWh
